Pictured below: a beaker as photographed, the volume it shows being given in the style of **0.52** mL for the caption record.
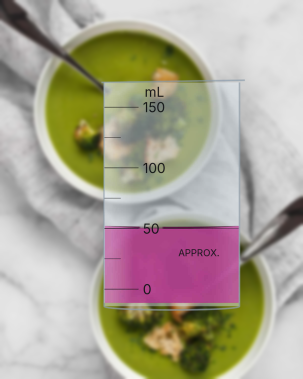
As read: **50** mL
